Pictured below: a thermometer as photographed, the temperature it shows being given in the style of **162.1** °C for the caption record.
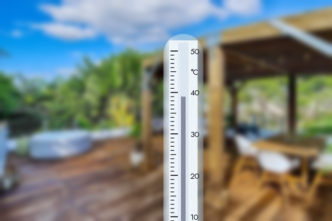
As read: **39** °C
